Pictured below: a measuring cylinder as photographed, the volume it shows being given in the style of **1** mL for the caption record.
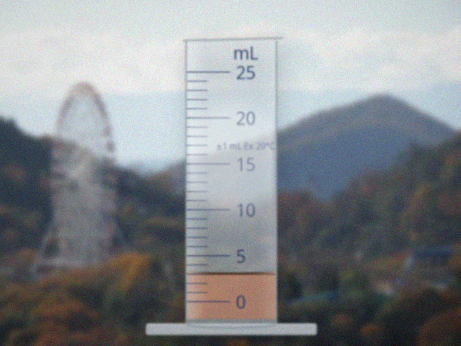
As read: **3** mL
